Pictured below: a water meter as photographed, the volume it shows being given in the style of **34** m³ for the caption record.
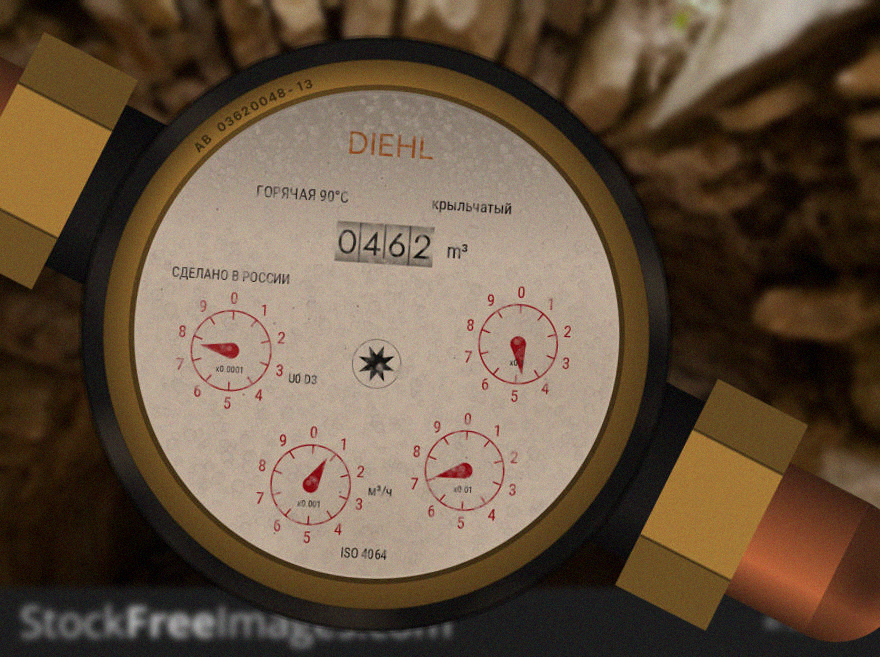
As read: **462.4707** m³
